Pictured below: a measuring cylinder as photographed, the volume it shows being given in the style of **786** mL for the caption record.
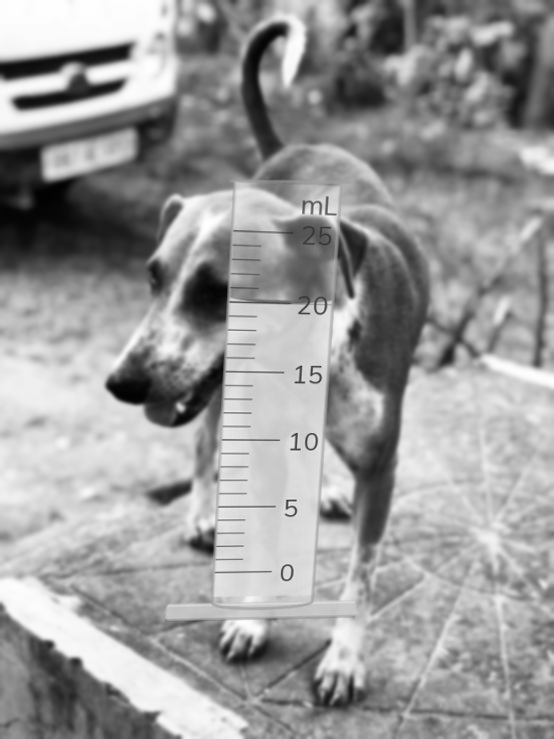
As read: **20** mL
